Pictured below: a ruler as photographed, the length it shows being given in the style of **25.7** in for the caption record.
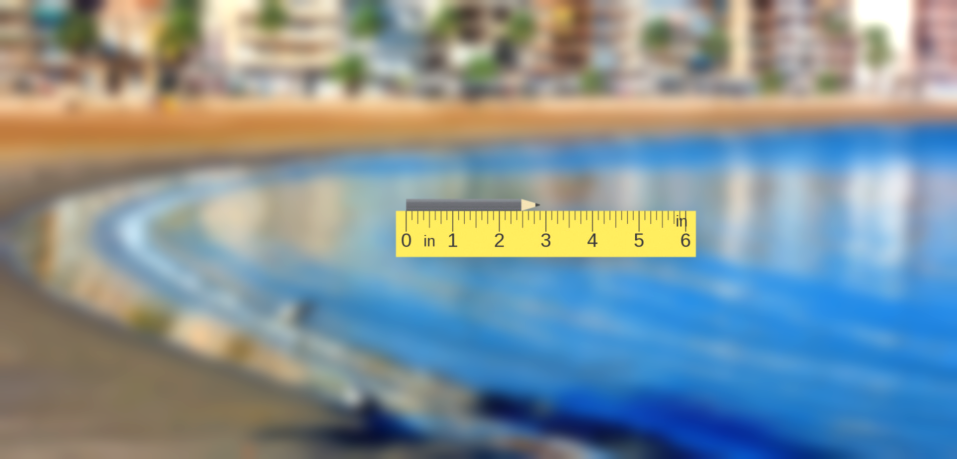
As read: **2.875** in
